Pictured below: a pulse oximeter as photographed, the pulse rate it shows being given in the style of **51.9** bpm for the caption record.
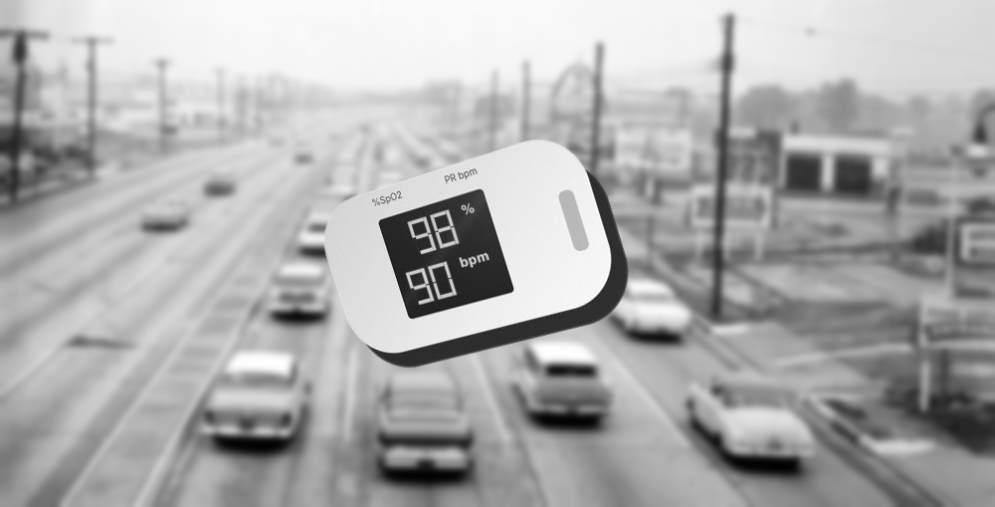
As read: **90** bpm
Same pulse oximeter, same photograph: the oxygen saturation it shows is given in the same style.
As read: **98** %
